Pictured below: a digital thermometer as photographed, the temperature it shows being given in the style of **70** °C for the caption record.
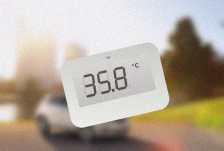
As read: **35.8** °C
